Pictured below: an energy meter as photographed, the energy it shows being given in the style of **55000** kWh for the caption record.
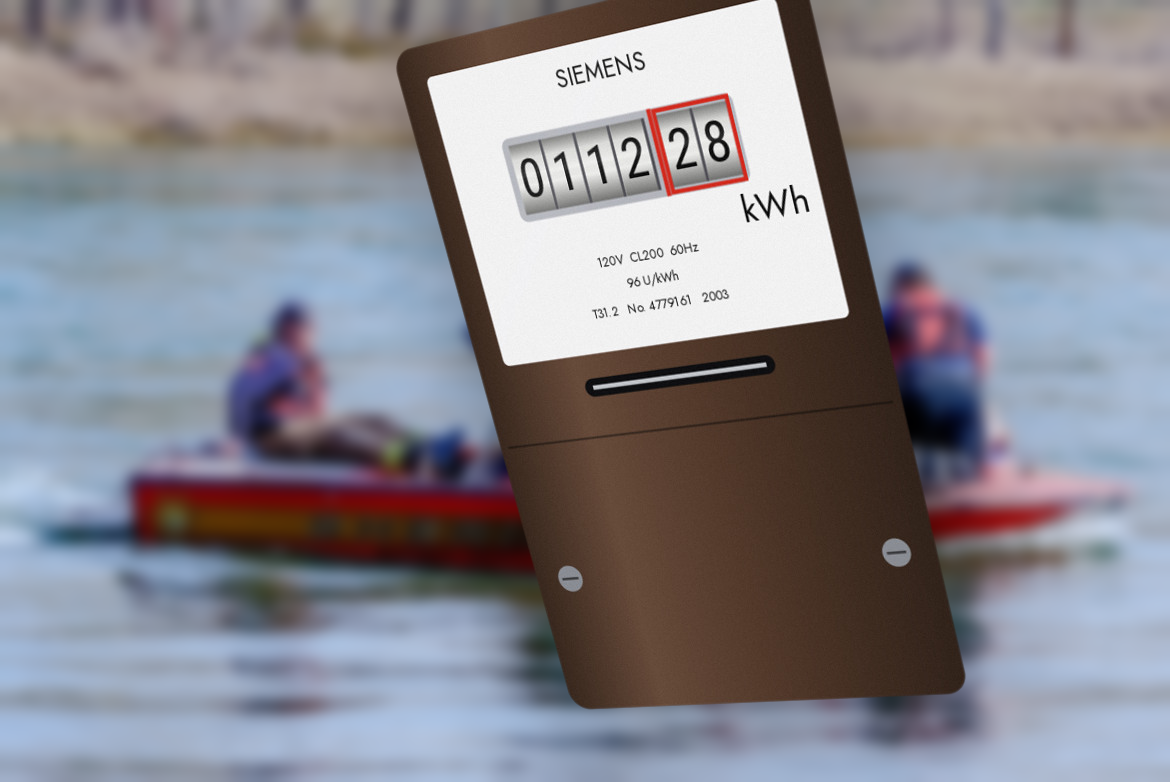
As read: **112.28** kWh
